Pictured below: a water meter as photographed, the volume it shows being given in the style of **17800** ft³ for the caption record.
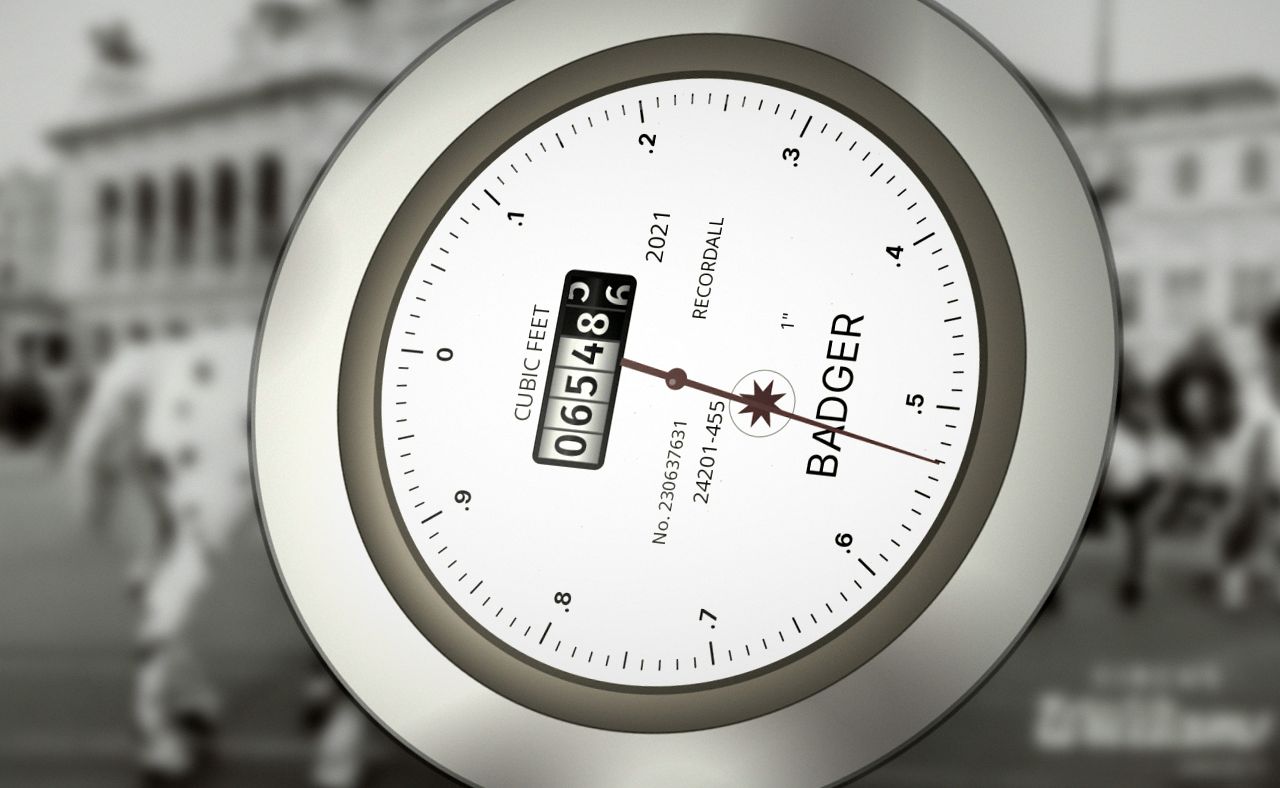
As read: **65485.53** ft³
